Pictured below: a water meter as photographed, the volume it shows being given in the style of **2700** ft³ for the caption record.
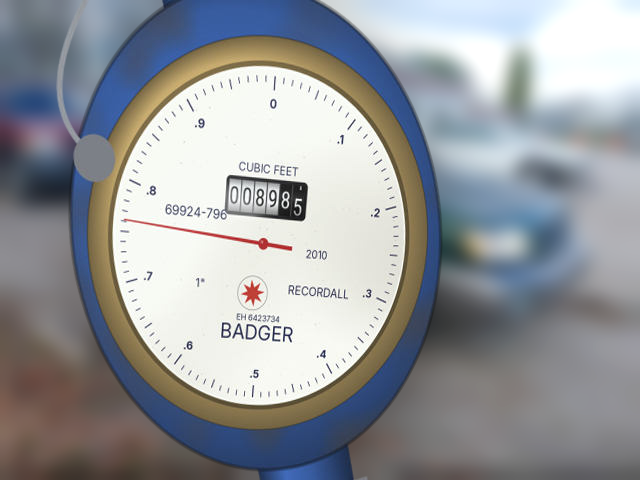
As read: **8984.76** ft³
